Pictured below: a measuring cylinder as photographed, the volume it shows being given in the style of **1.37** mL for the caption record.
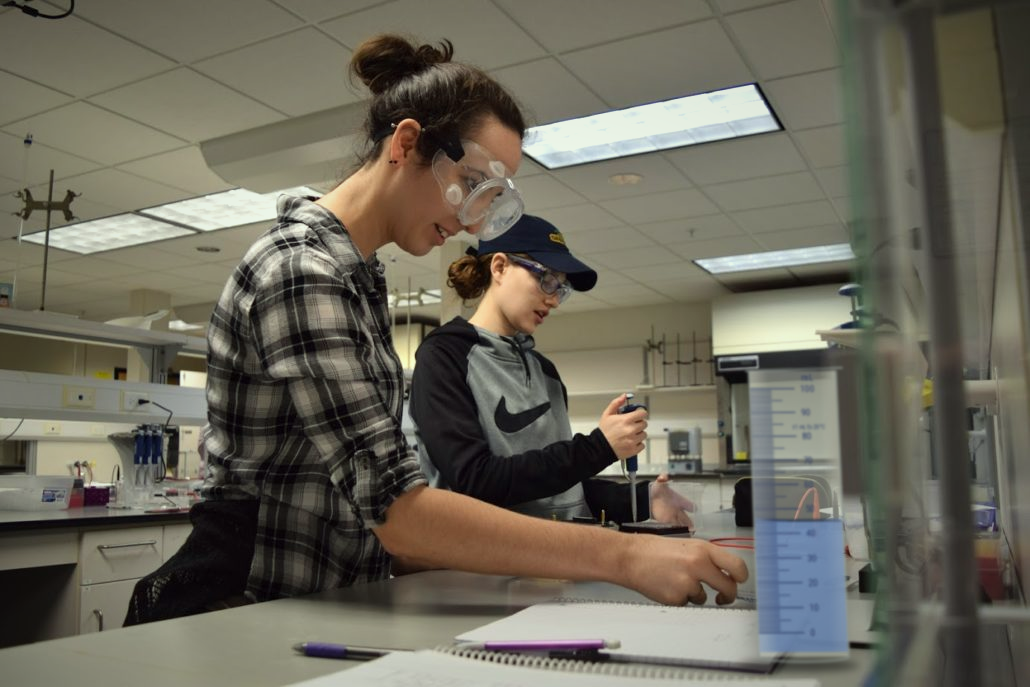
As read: **45** mL
